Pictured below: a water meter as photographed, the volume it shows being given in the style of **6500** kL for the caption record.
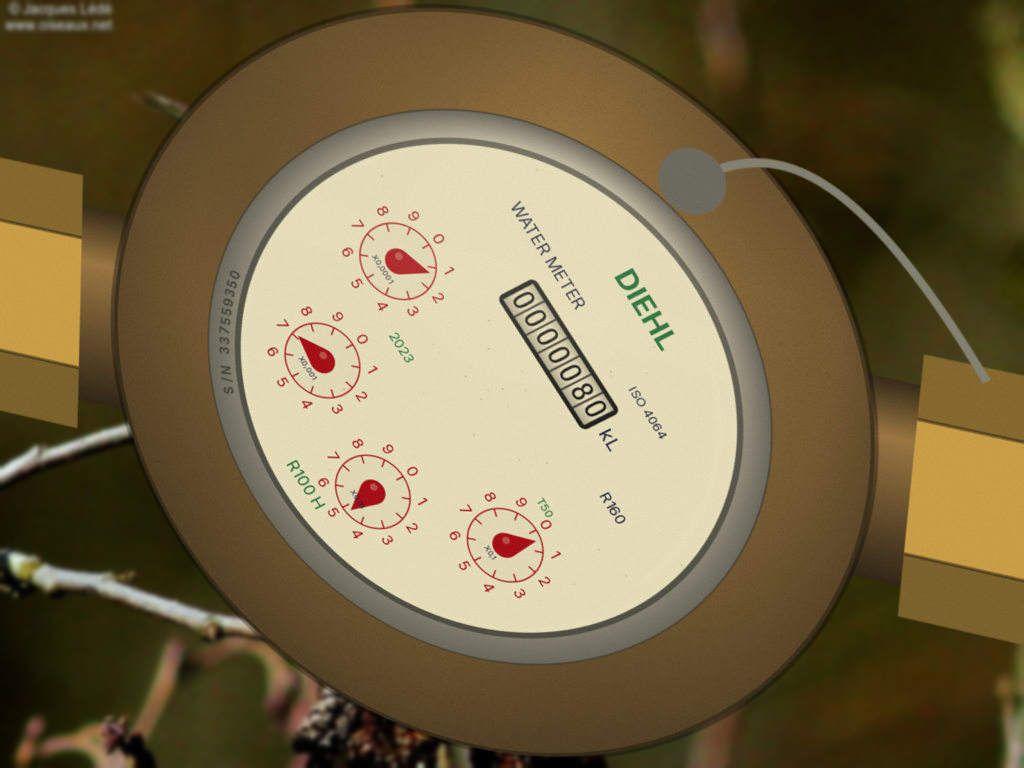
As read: **80.0471** kL
